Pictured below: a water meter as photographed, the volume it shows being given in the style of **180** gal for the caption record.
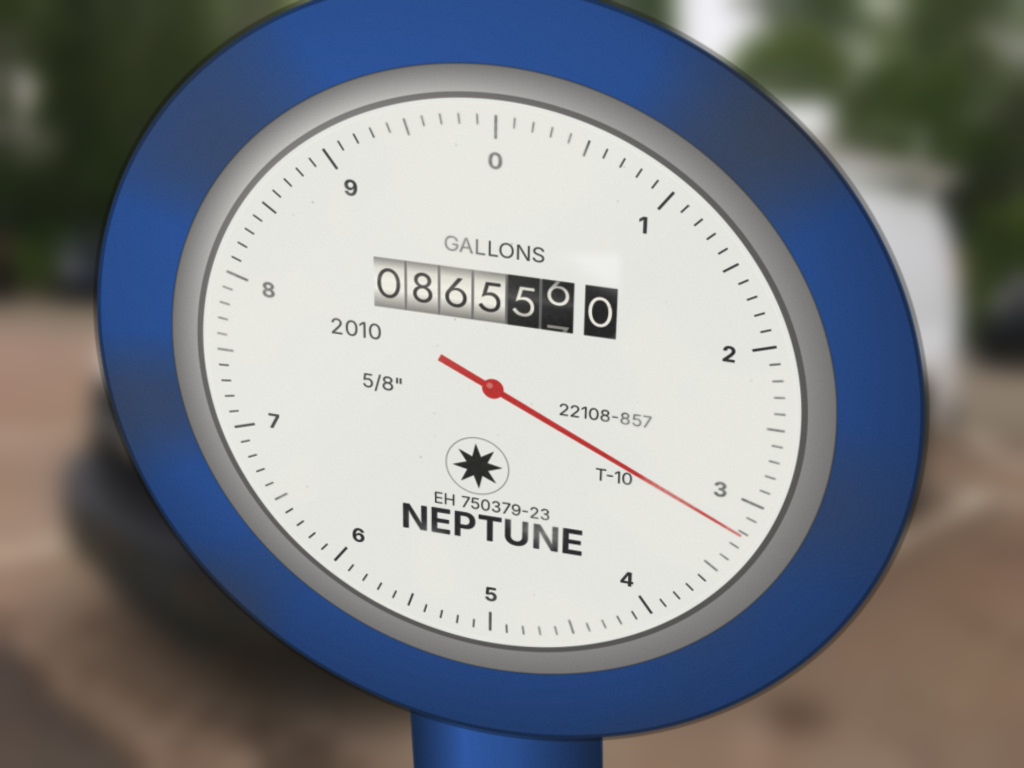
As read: **865563.2** gal
